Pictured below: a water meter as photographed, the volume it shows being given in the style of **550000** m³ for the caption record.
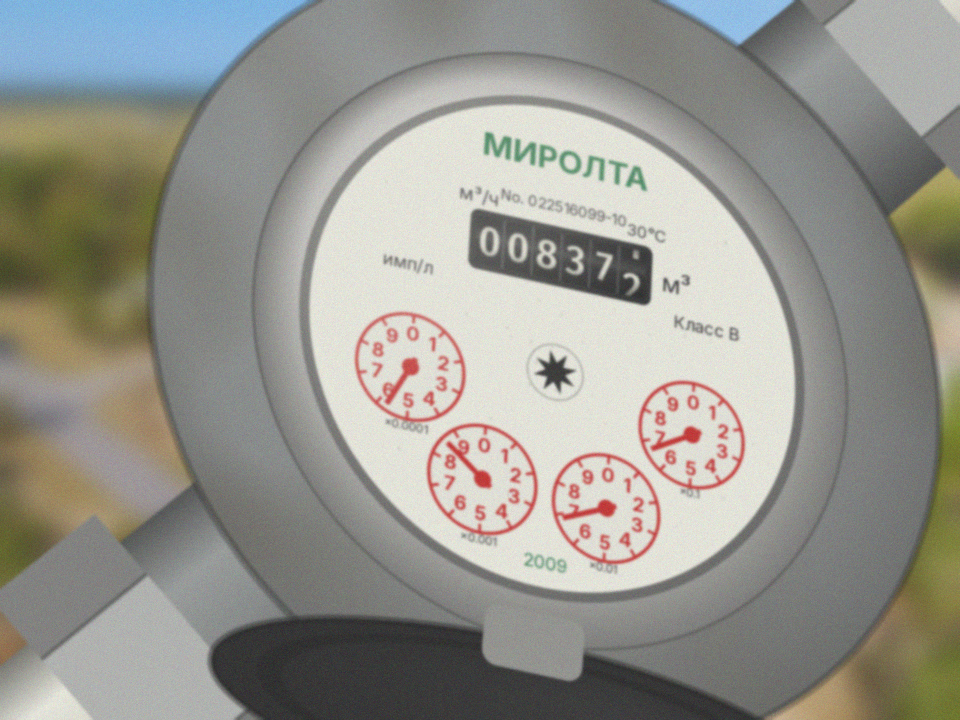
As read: **8371.6685** m³
